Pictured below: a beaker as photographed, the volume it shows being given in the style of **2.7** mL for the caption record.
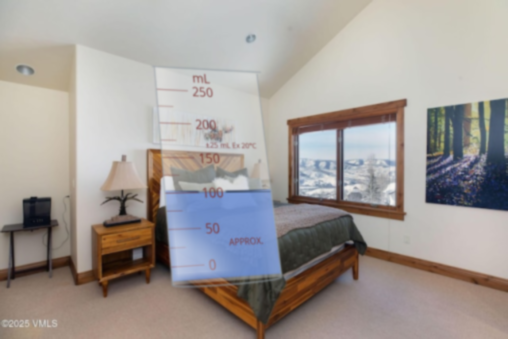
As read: **100** mL
